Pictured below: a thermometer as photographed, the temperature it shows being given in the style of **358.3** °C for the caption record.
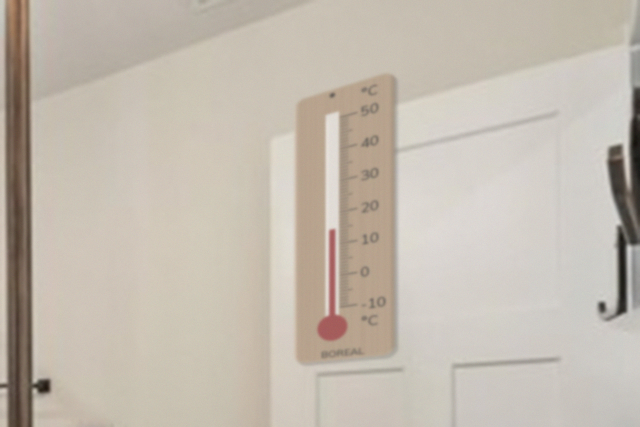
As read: **15** °C
